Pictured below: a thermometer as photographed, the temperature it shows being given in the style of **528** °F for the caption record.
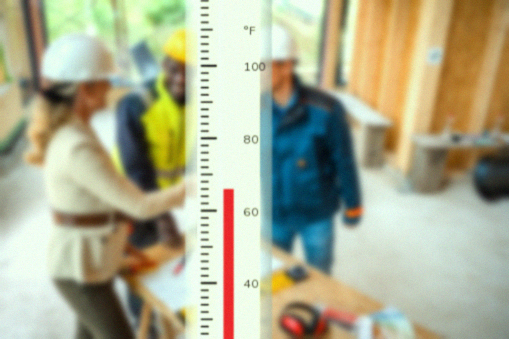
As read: **66** °F
